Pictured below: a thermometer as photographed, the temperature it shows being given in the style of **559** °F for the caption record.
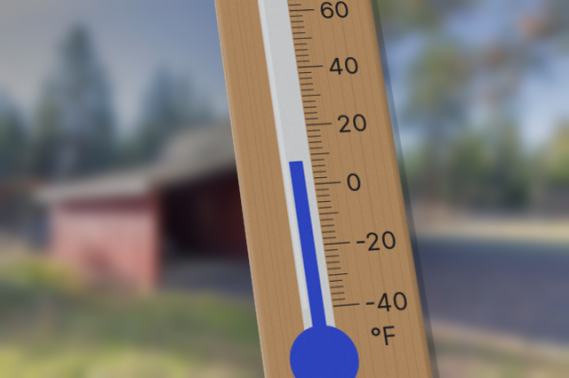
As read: **8** °F
